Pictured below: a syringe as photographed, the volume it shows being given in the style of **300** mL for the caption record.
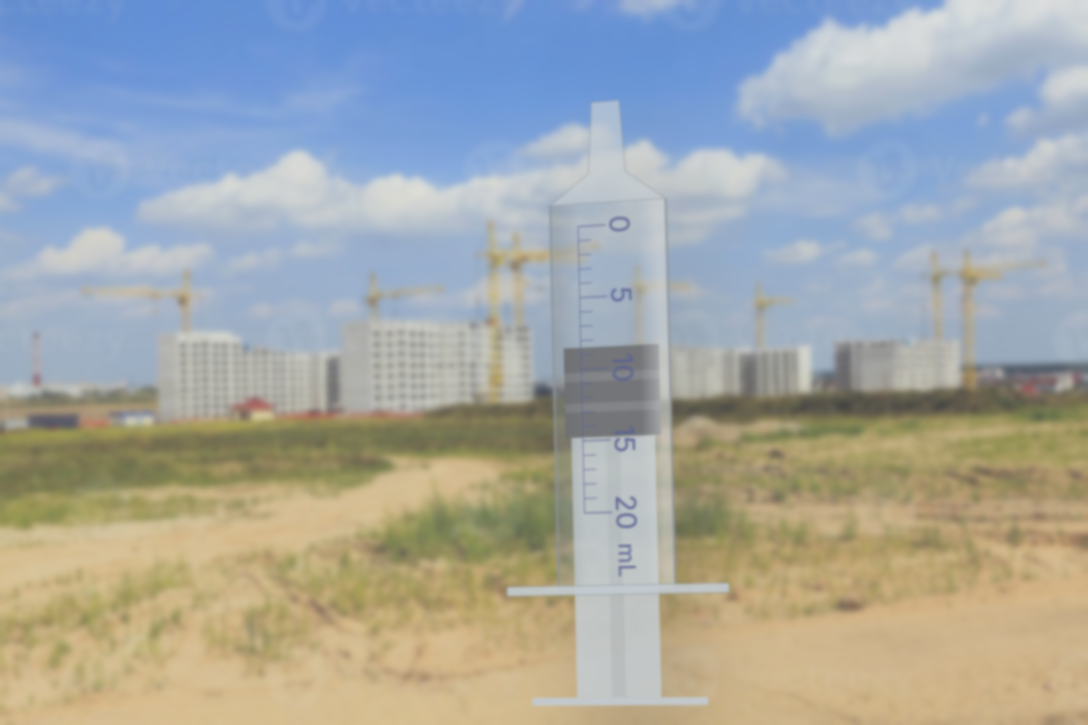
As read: **8.5** mL
